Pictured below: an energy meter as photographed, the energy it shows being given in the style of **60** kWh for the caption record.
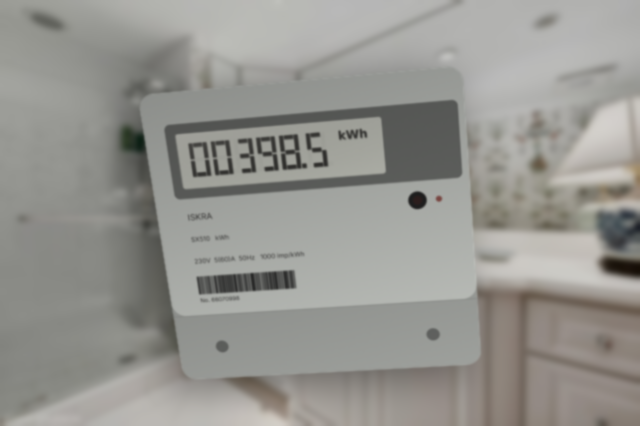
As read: **398.5** kWh
